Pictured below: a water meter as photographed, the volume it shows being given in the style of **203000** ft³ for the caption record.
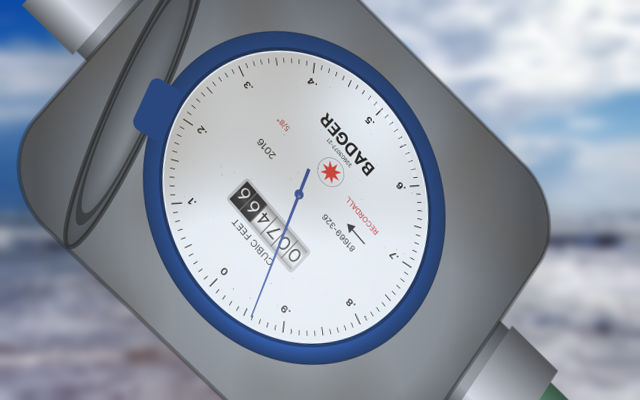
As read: **7465.94** ft³
